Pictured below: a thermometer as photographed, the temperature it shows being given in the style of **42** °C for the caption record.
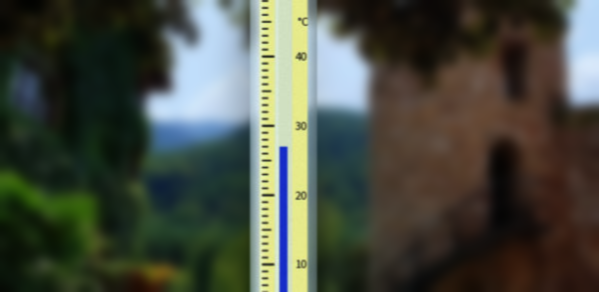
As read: **27** °C
